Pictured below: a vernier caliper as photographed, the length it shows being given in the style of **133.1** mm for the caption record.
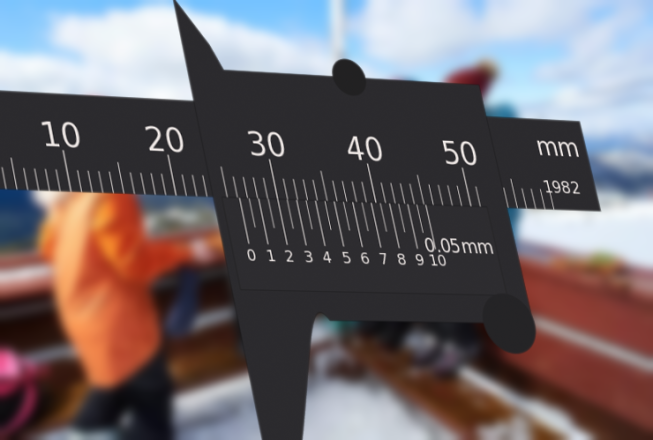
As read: **26.2** mm
